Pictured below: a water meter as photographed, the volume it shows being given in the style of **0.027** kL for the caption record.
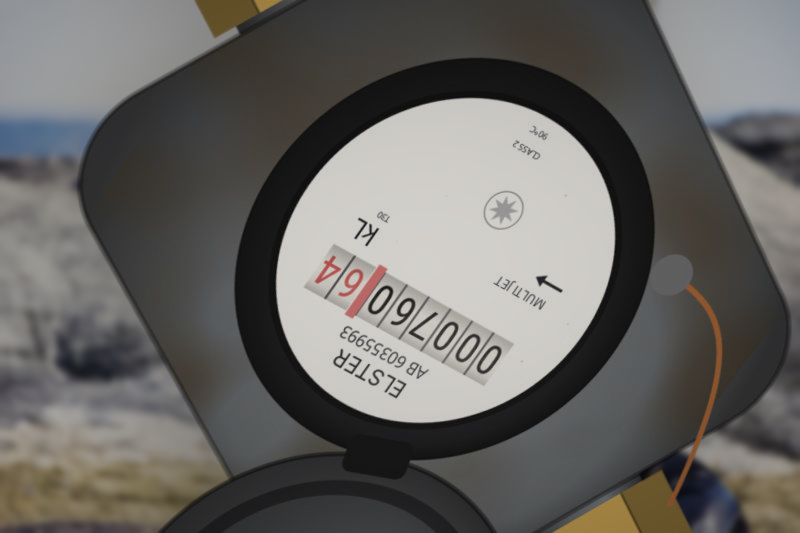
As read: **760.64** kL
